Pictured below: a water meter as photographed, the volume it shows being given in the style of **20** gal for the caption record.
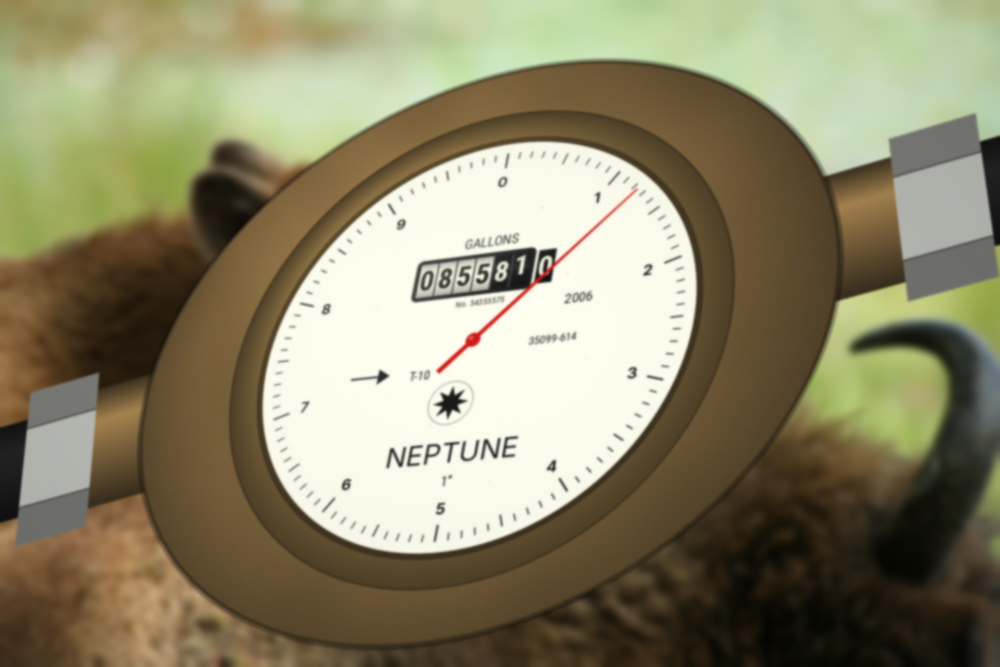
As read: **855811.2** gal
